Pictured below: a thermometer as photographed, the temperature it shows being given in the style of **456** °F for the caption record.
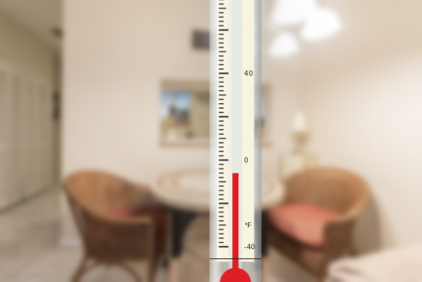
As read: **-6** °F
